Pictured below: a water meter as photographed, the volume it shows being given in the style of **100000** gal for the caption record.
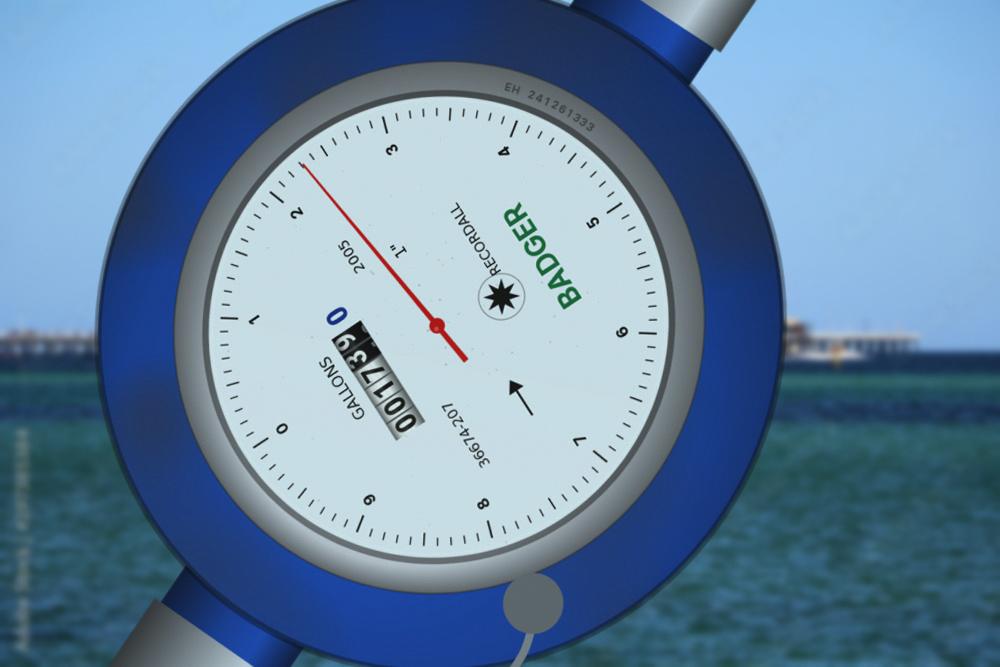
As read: **17392.3** gal
